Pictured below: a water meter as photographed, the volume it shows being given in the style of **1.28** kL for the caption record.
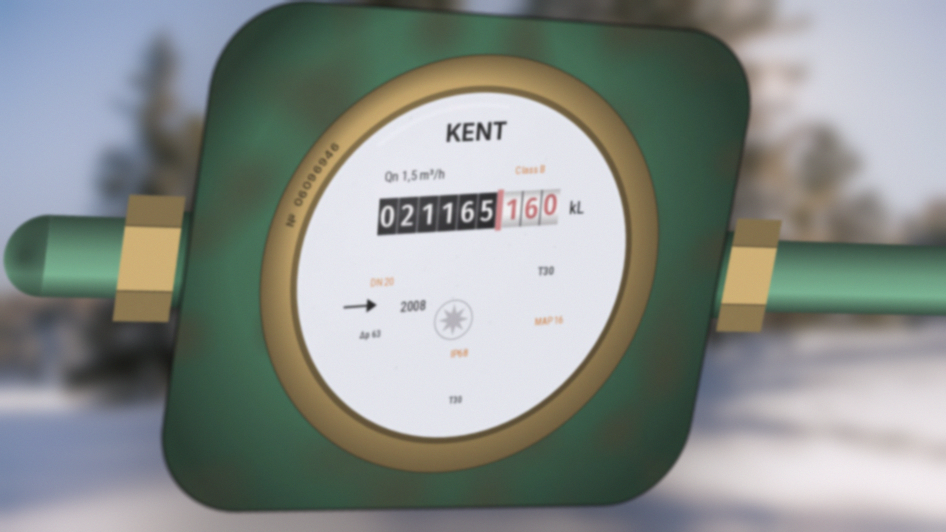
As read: **21165.160** kL
